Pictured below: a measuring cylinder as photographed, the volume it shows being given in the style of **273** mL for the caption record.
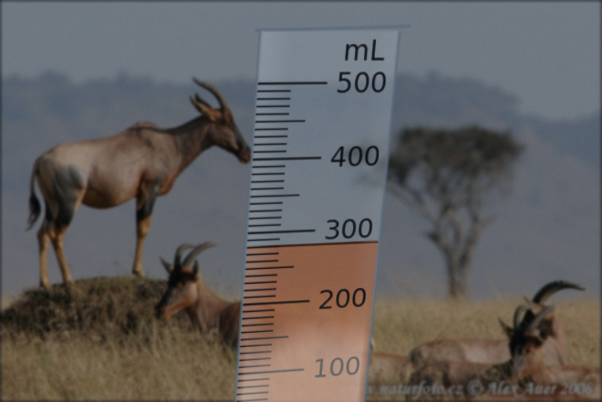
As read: **280** mL
